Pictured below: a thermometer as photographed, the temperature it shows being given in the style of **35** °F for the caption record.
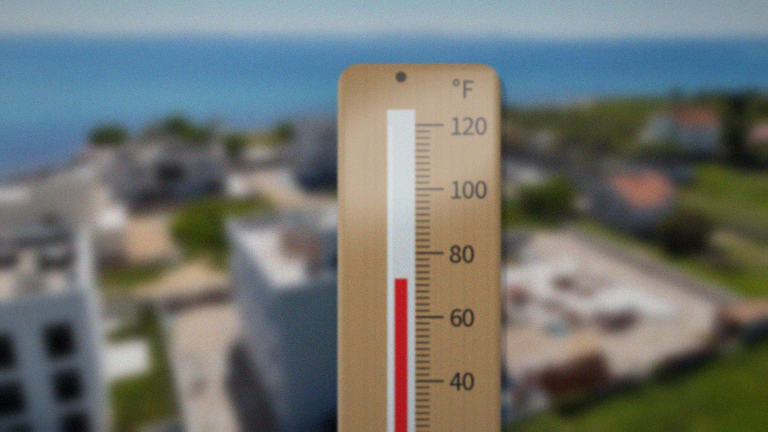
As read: **72** °F
